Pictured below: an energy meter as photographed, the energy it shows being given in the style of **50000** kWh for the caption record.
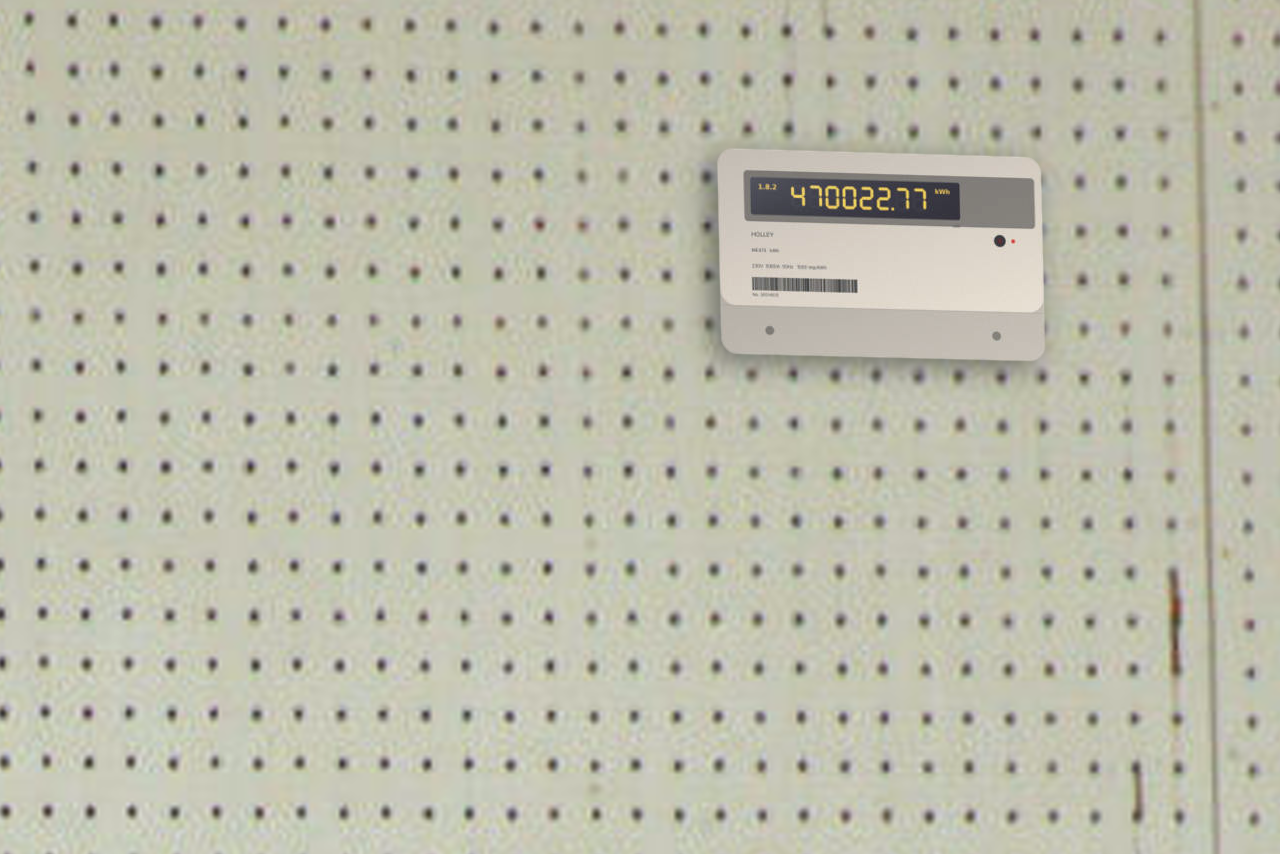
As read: **470022.77** kWh
